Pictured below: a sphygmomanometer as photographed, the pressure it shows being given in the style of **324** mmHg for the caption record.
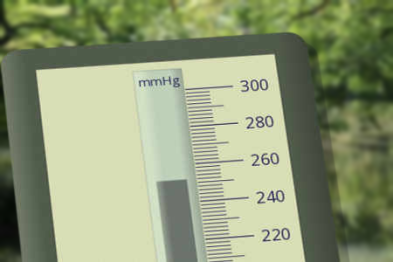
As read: **252** mmHg
